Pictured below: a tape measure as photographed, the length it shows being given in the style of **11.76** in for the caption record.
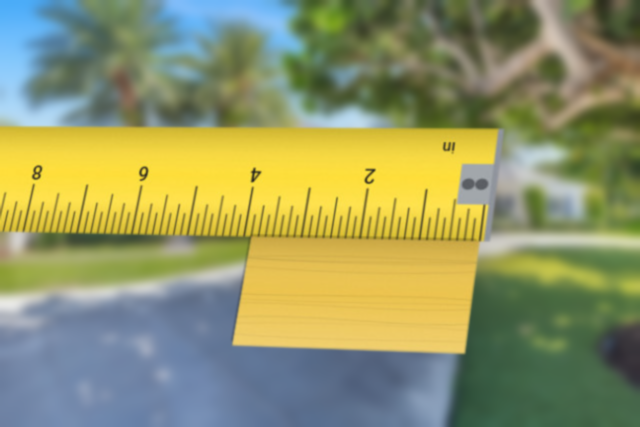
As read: **3.875** in
